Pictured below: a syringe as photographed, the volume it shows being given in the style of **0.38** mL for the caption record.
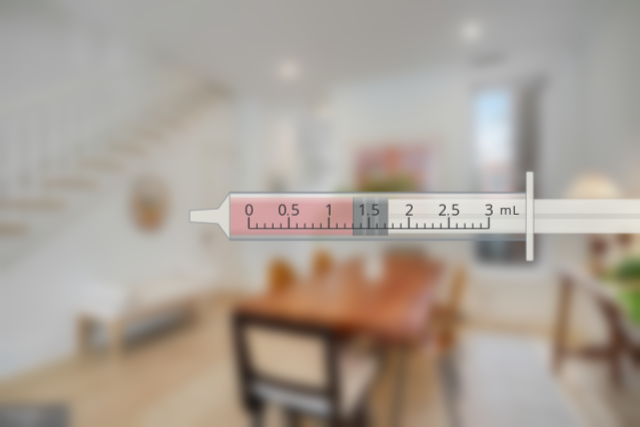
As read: **1.3** mL
